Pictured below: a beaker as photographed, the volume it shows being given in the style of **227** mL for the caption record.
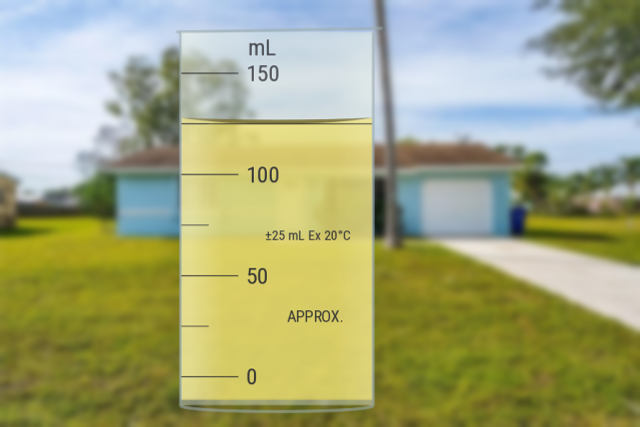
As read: **125** mL
